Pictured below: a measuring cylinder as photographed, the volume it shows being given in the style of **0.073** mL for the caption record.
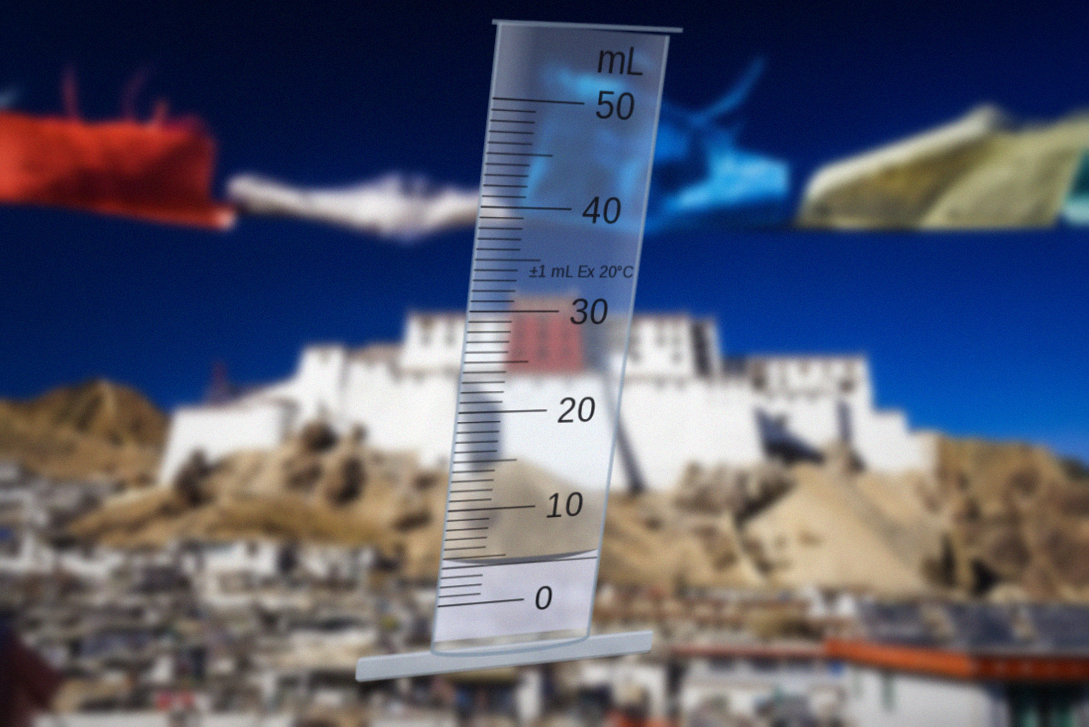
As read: **4** mL
